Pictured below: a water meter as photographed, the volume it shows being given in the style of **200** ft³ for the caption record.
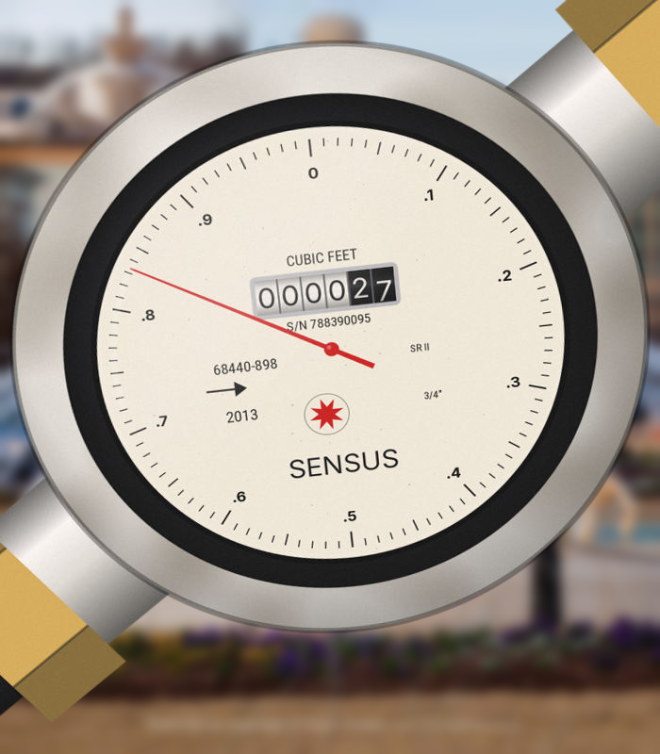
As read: **26.83** ft³
